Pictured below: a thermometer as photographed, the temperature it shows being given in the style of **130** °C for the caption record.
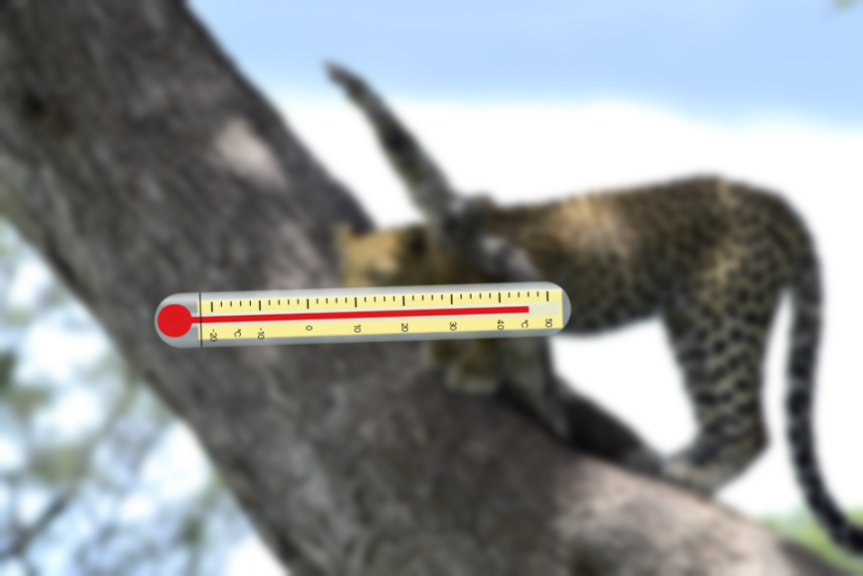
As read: **46** °C
